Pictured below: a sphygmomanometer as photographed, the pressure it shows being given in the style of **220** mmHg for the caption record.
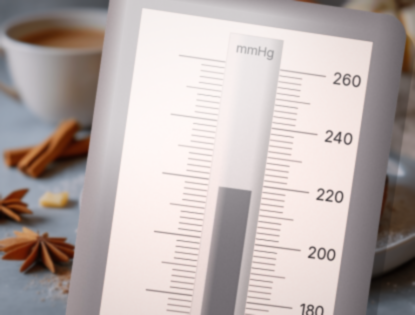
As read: **218** mmHg
